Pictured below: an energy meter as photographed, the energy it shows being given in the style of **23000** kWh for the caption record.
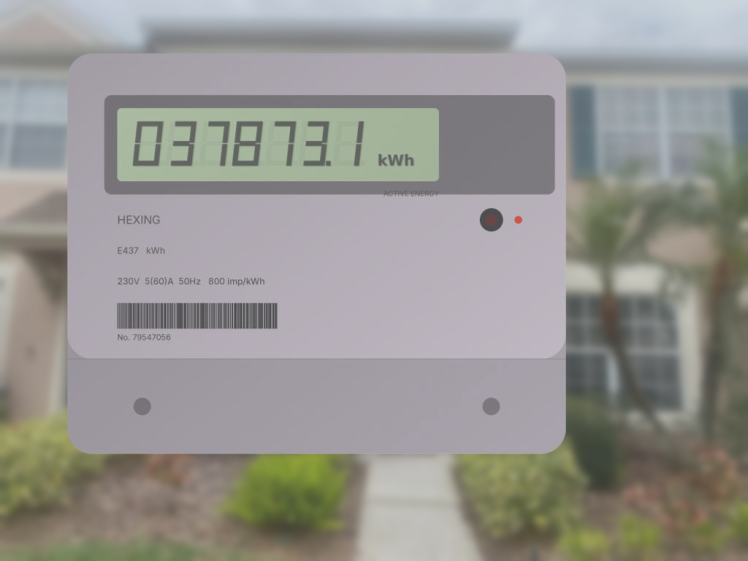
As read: **37873.1** kWh
